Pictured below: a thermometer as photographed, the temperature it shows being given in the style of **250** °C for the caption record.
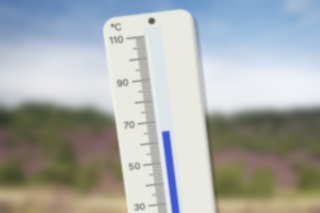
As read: **65** °C
